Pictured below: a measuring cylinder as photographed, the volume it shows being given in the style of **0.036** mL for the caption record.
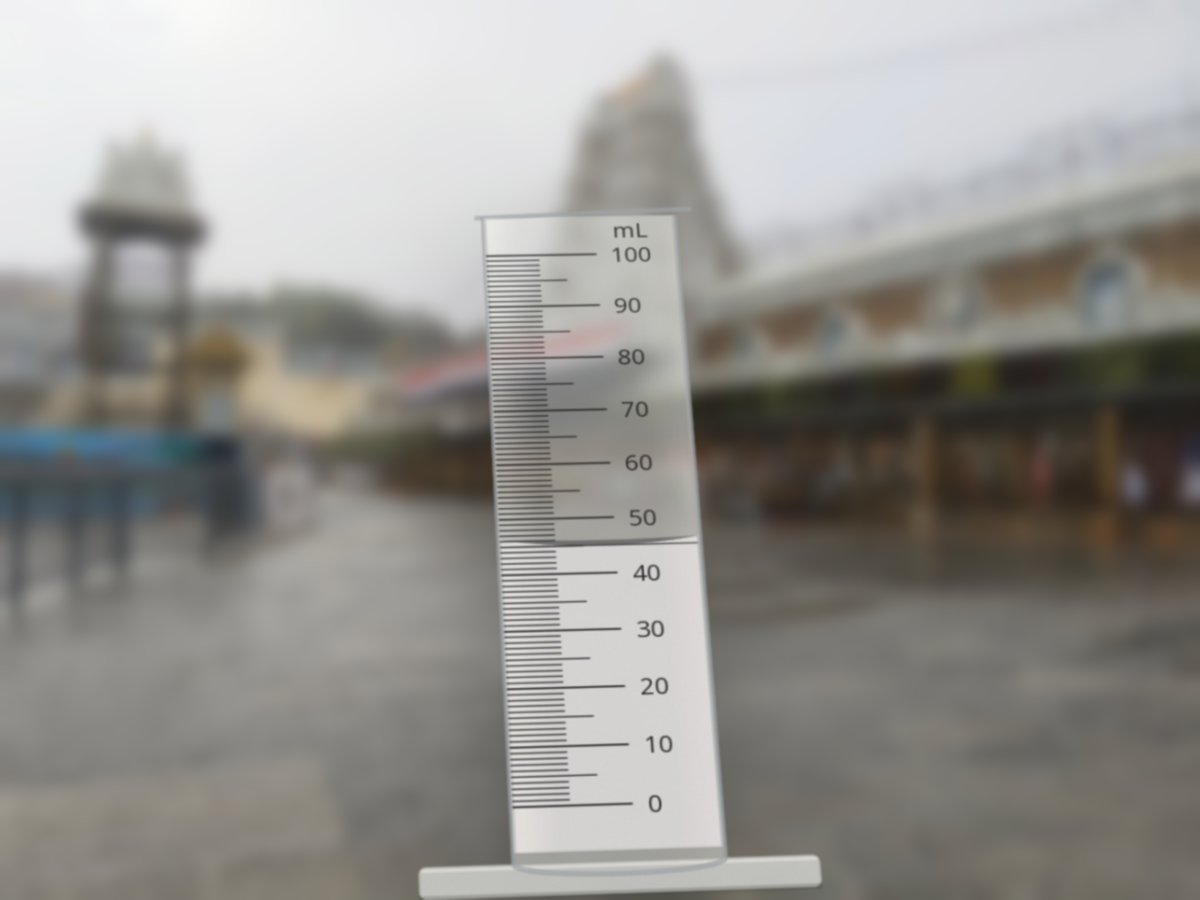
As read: **45** mL
